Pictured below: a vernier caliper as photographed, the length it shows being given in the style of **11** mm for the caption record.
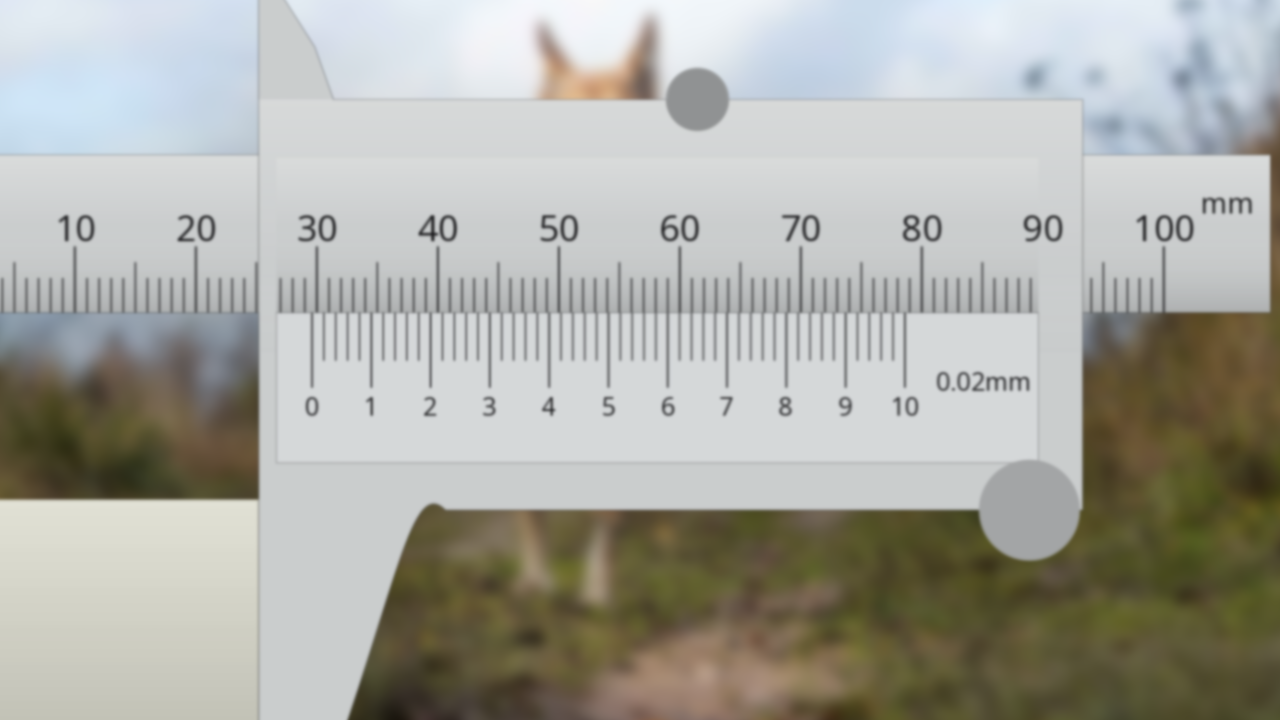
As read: **29.6** mm
